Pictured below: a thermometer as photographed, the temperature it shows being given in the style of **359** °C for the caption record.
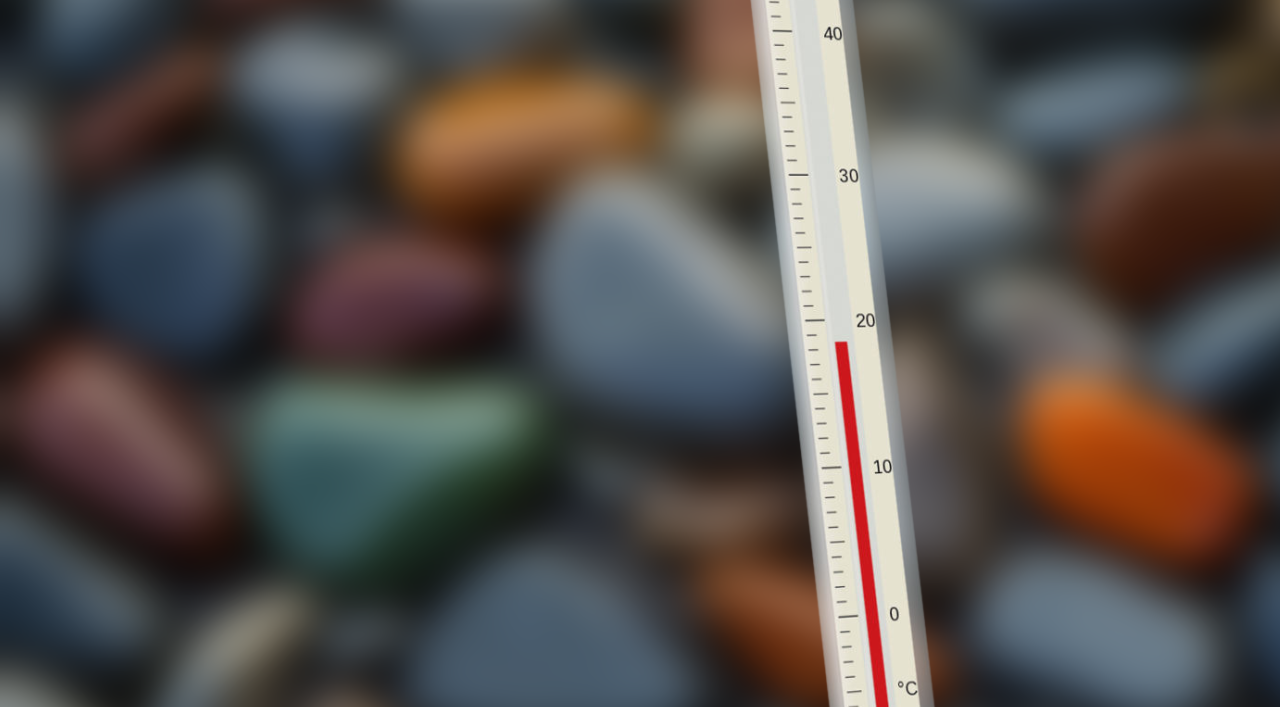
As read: **18.5** °C
